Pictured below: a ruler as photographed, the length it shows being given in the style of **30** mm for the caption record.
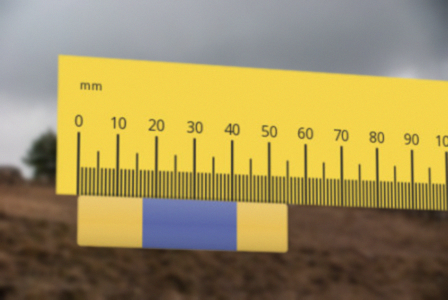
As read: **55** mm
